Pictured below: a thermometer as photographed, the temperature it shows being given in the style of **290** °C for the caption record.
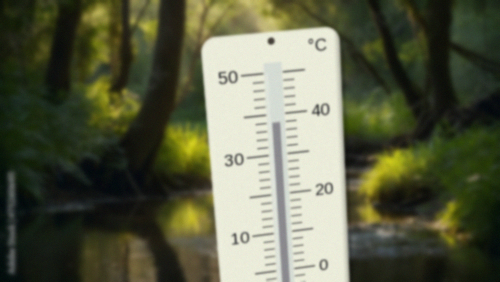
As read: **38** °C
